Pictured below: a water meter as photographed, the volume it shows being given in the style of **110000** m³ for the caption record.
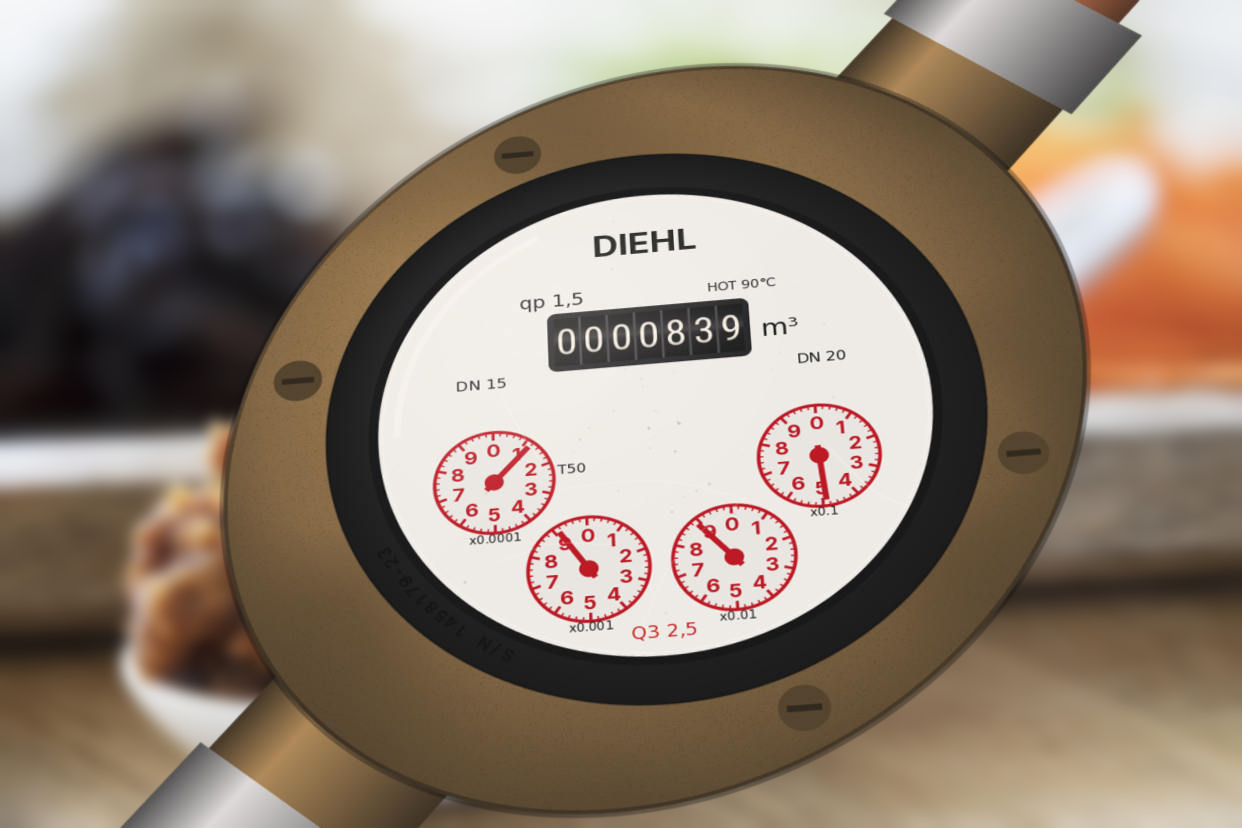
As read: **839.4891** m³
